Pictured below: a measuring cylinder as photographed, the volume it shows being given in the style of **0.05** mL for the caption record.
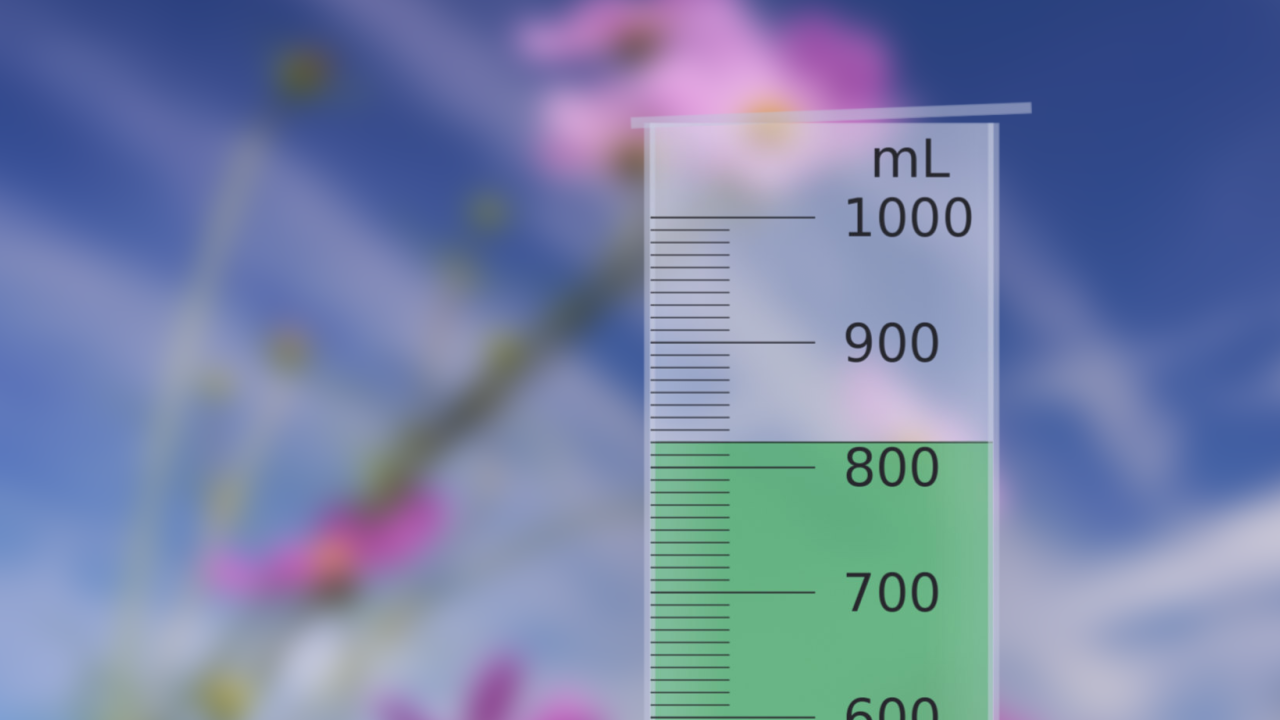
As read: **820** mL
